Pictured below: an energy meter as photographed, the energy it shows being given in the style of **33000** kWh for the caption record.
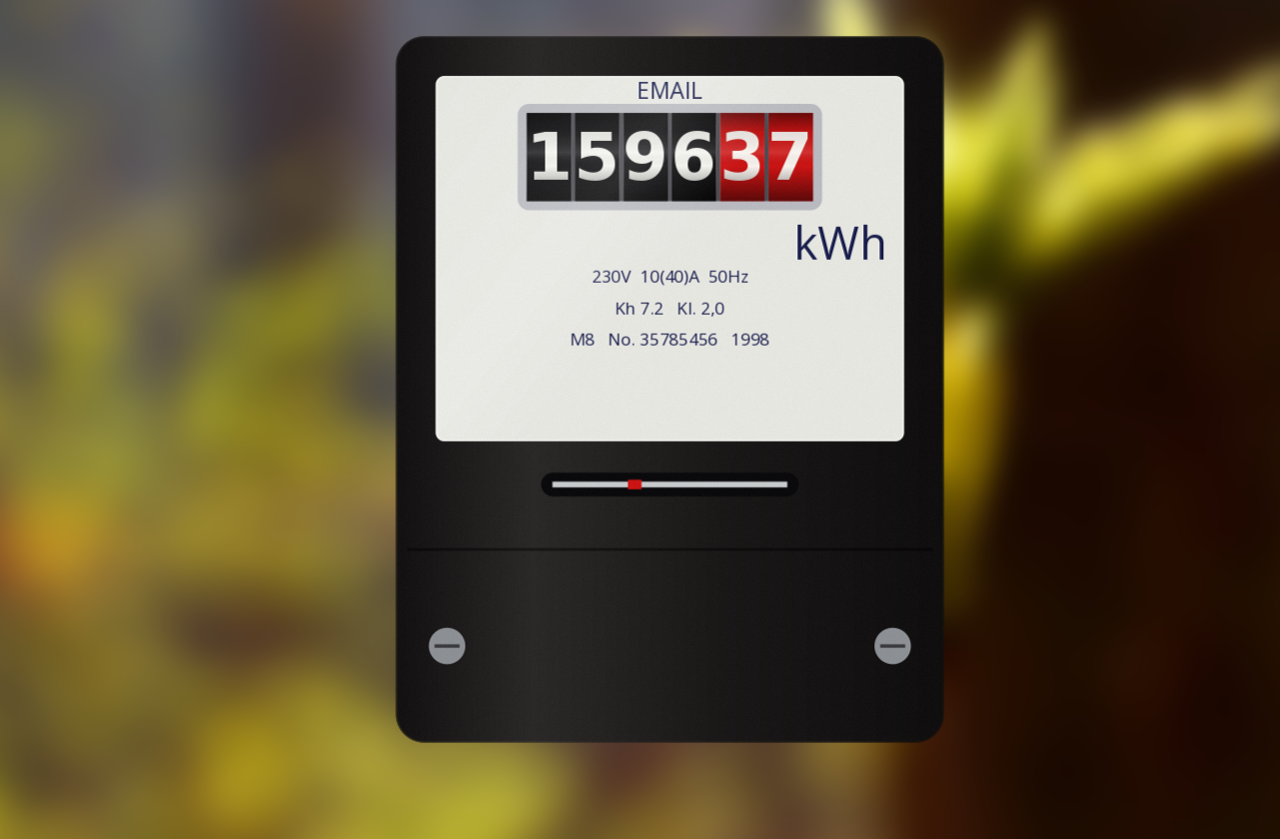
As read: **1596.37** kWh
